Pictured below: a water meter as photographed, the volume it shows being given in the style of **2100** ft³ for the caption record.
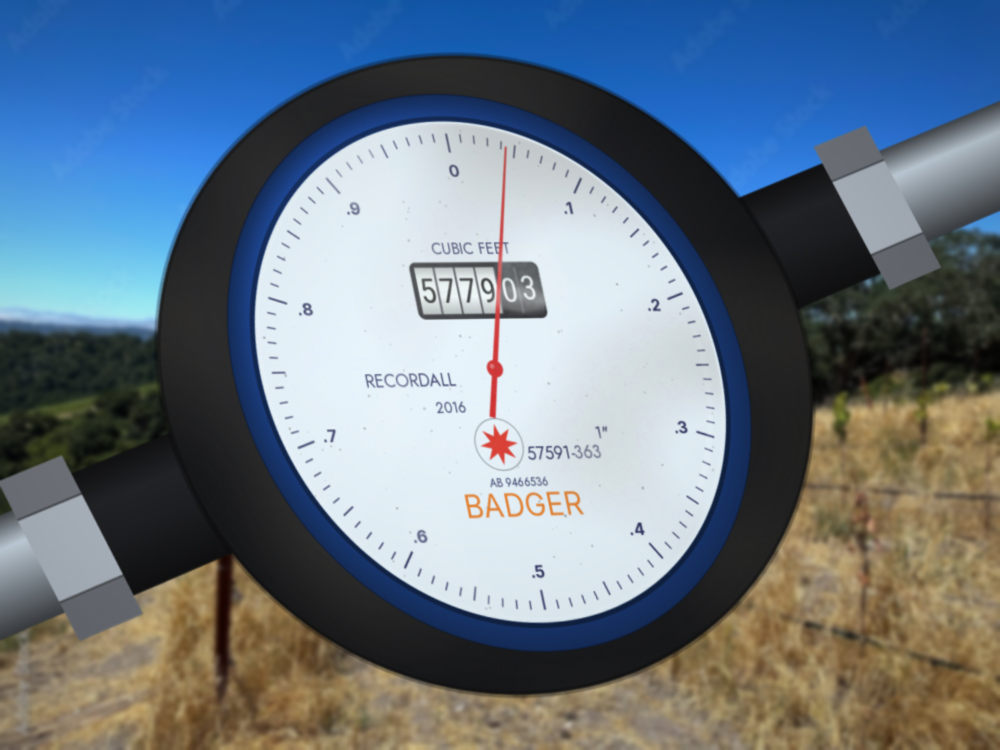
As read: **577903.04** ft³
